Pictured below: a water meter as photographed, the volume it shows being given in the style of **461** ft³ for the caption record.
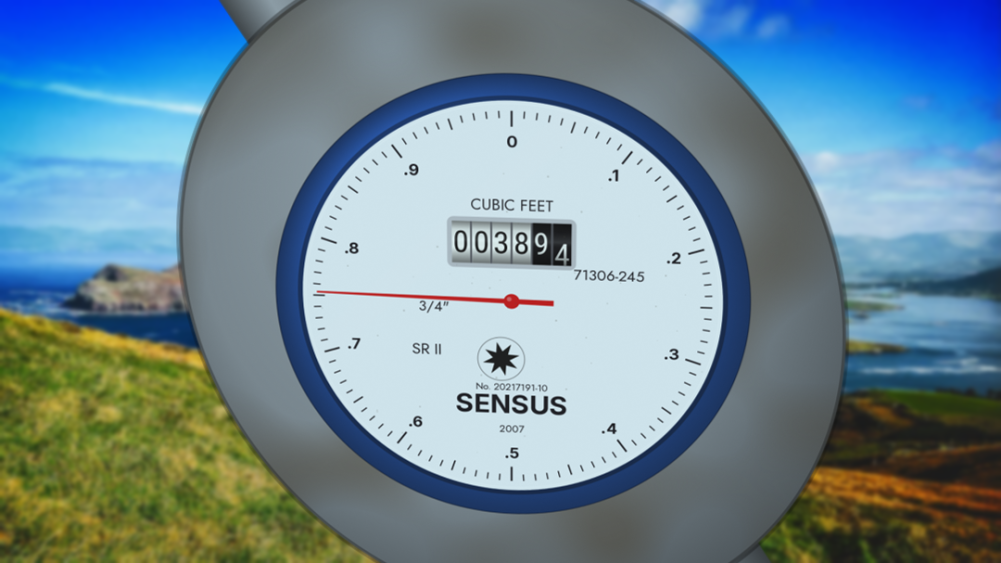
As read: **3893.75** ft³
